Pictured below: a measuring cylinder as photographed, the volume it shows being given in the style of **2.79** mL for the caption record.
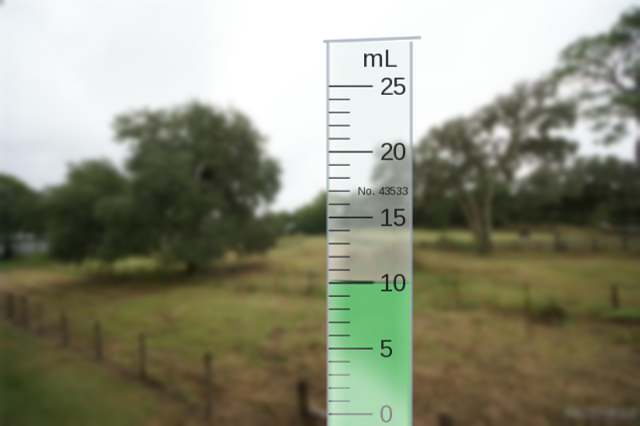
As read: **10** mL
